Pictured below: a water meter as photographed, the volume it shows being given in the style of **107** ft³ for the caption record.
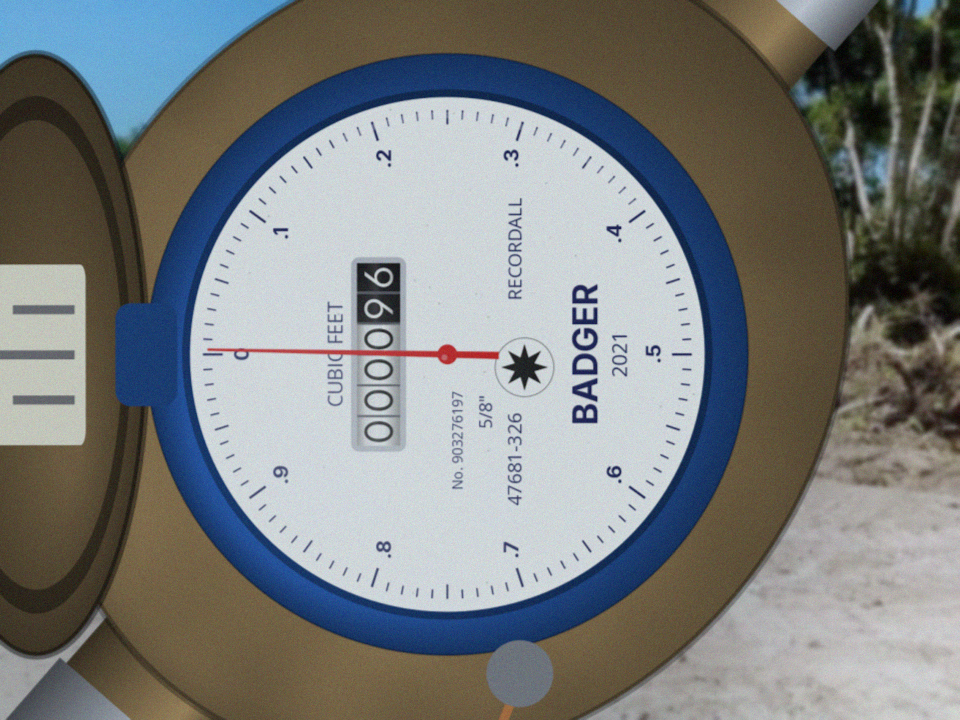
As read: **96.00** ft³
